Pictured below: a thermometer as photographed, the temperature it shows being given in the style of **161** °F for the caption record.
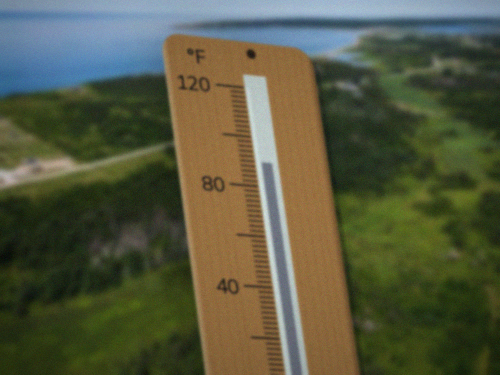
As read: **90** °F
